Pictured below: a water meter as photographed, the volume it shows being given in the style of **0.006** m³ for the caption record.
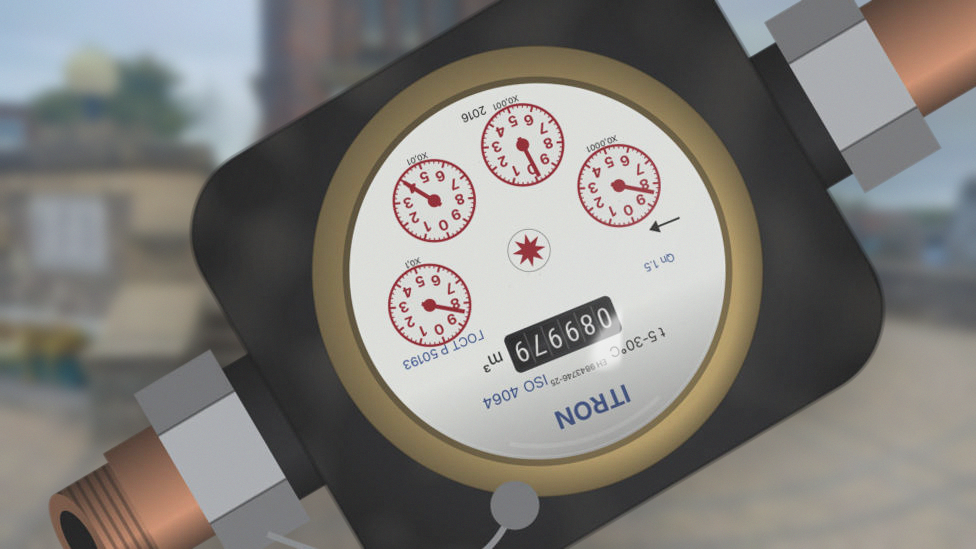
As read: **89979.8398** m³
